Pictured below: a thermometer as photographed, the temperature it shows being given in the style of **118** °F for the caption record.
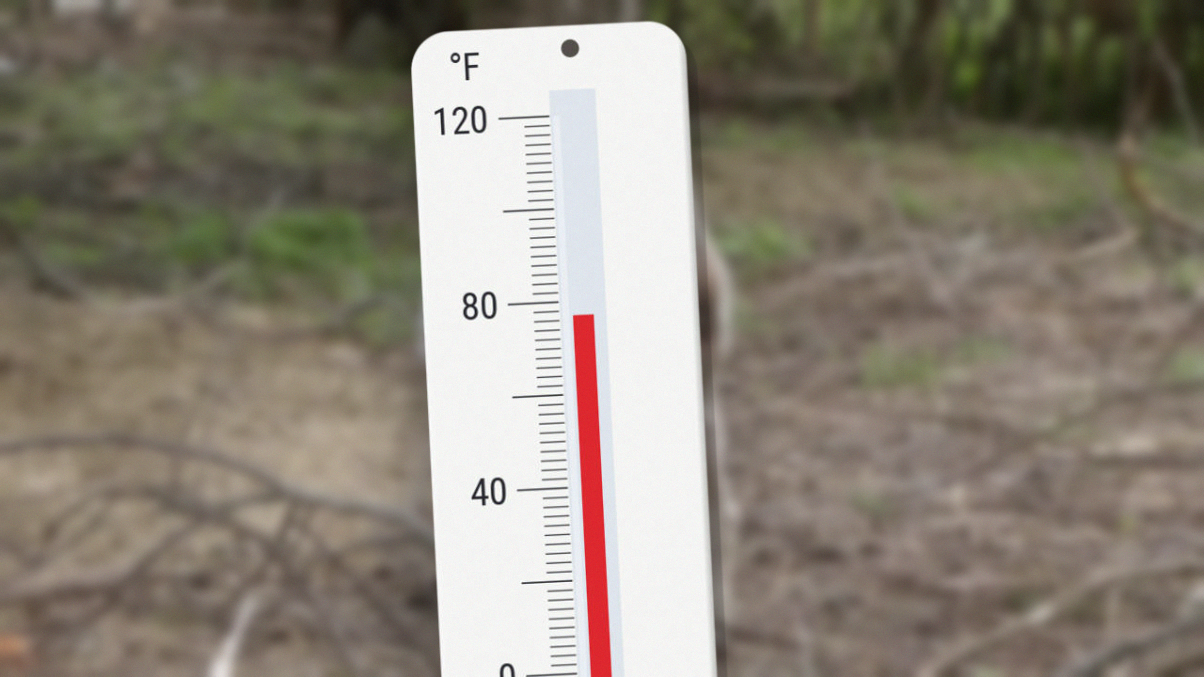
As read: **77** °F
